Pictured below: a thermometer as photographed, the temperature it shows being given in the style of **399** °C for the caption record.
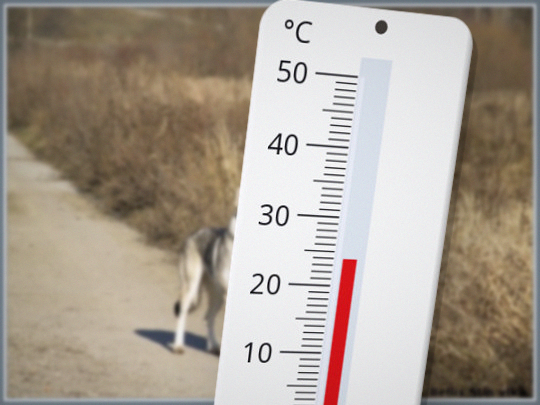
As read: **24** °C
